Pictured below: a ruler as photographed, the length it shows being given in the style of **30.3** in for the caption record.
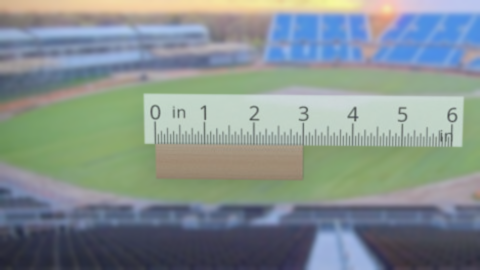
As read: **3** in
